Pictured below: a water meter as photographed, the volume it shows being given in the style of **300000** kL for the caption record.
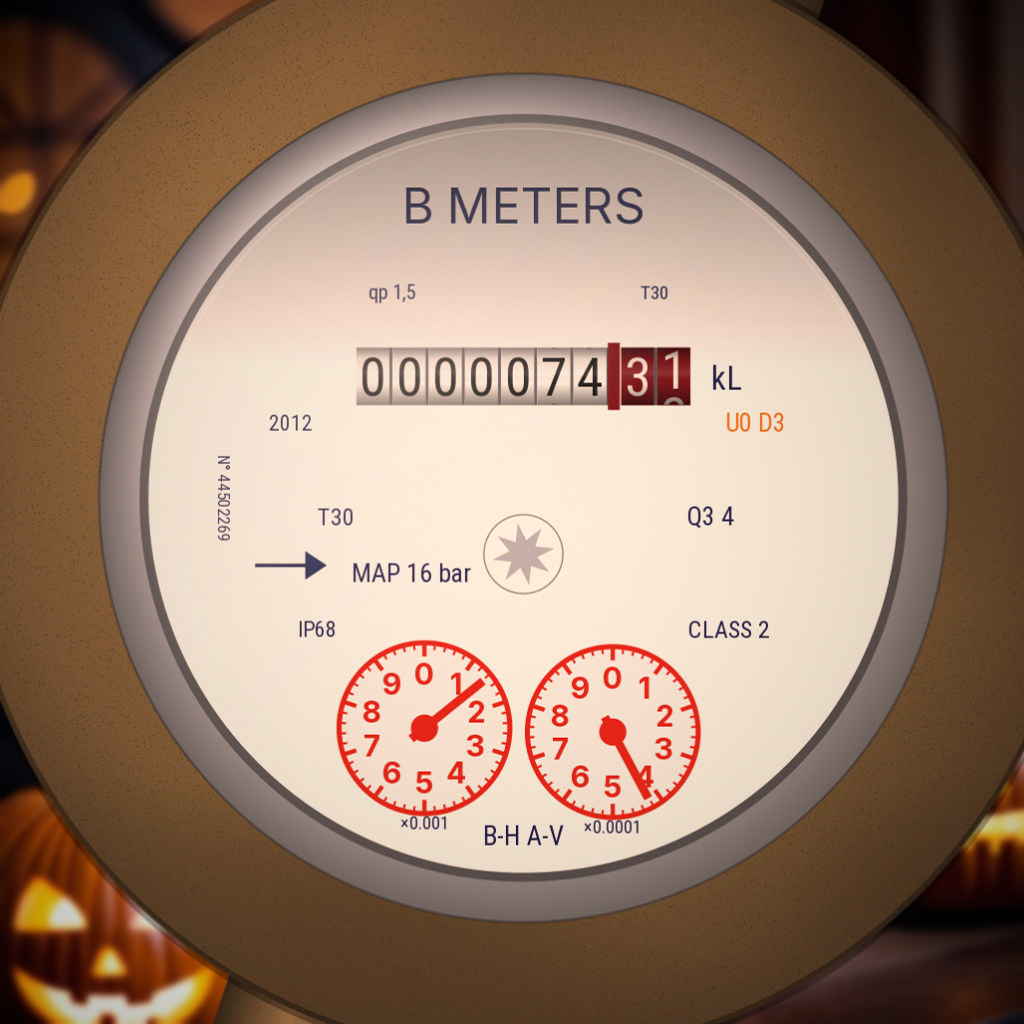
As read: **74.3114** kL
